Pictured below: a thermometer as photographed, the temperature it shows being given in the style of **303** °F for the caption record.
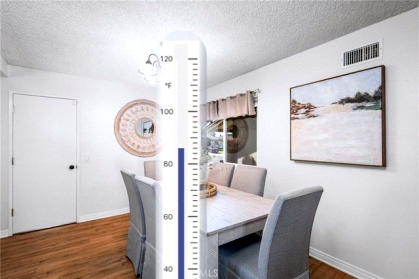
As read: **86** °F
